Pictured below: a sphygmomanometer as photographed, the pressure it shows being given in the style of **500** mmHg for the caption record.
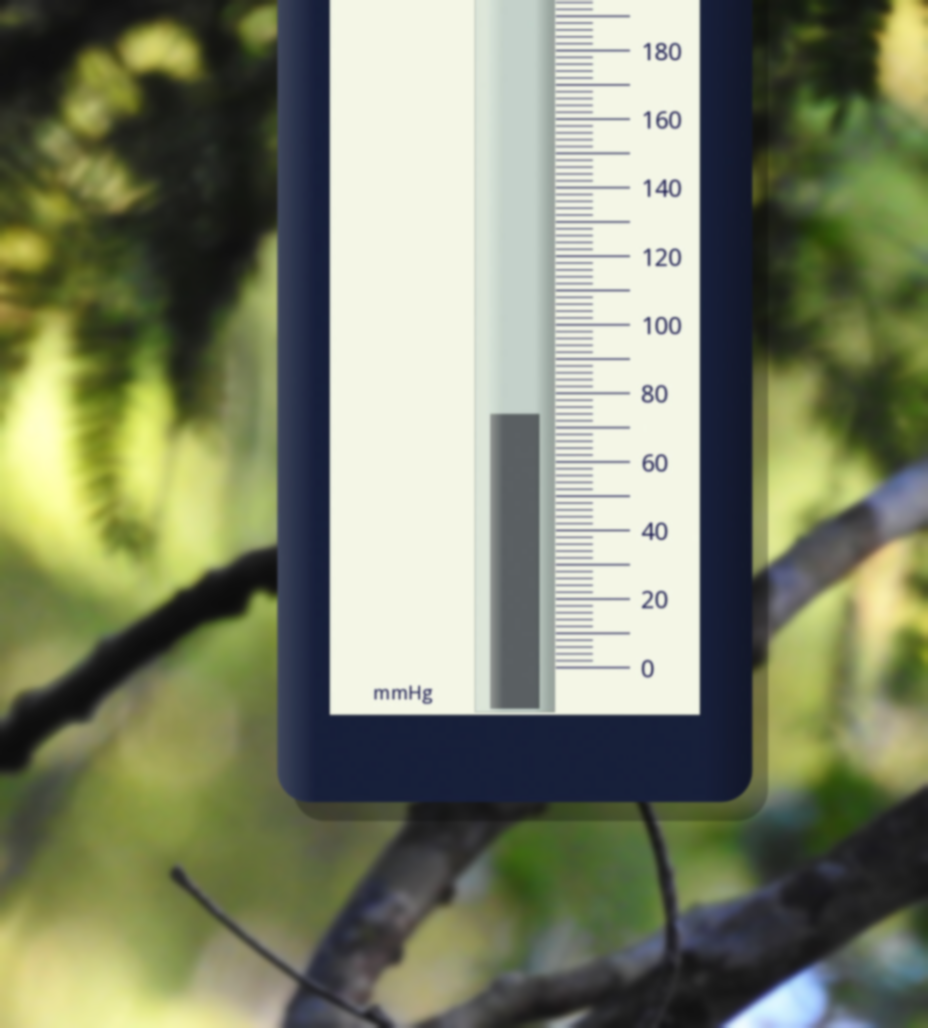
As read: **74** mmHg
